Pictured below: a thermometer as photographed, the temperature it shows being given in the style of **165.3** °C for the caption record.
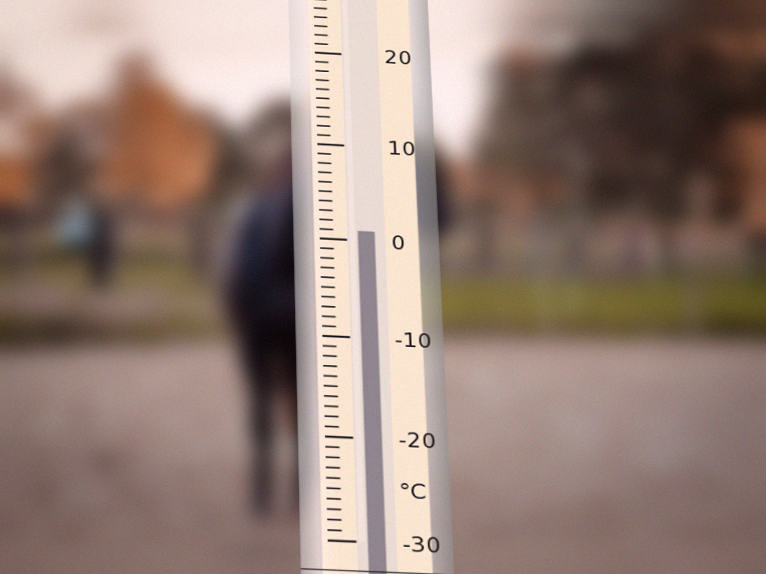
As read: **1** °C
